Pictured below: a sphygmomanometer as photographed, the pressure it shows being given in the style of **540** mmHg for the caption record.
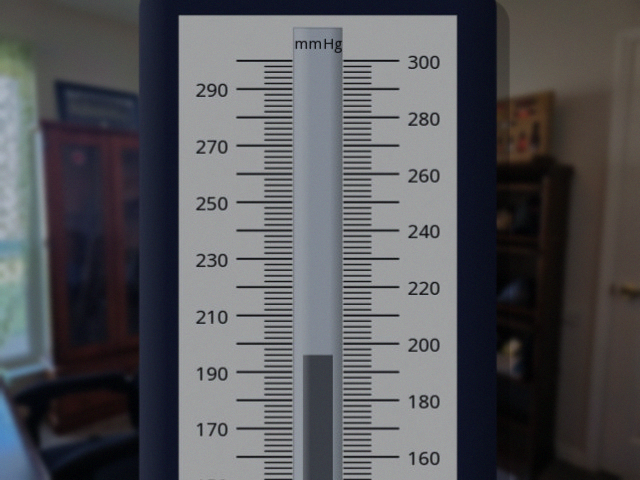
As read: **196** mmHg
